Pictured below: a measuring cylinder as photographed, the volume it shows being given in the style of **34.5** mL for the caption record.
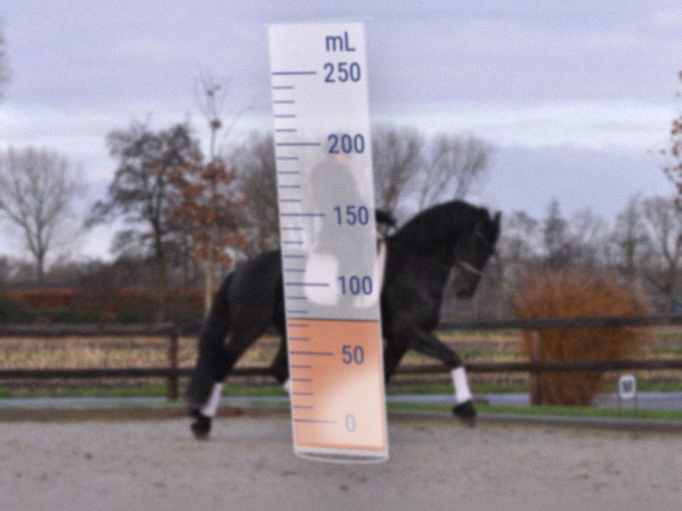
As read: **75** mL
